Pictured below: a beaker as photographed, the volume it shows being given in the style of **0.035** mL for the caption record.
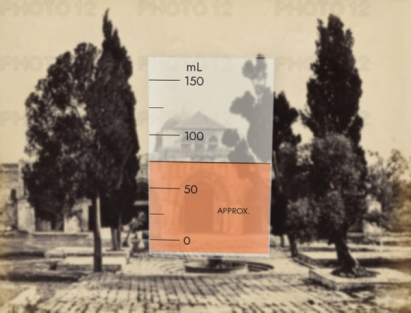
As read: **75** mL
